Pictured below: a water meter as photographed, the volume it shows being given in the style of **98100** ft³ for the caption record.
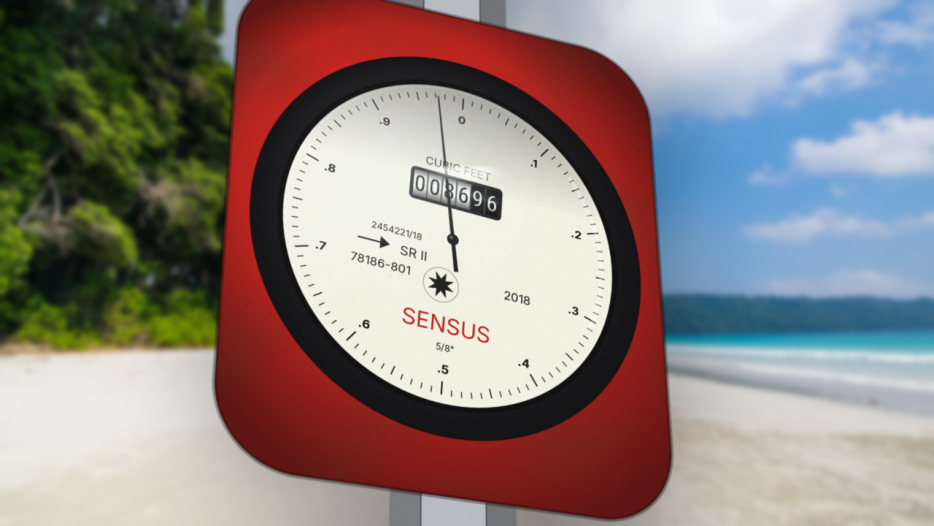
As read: **8695.97** ft³
